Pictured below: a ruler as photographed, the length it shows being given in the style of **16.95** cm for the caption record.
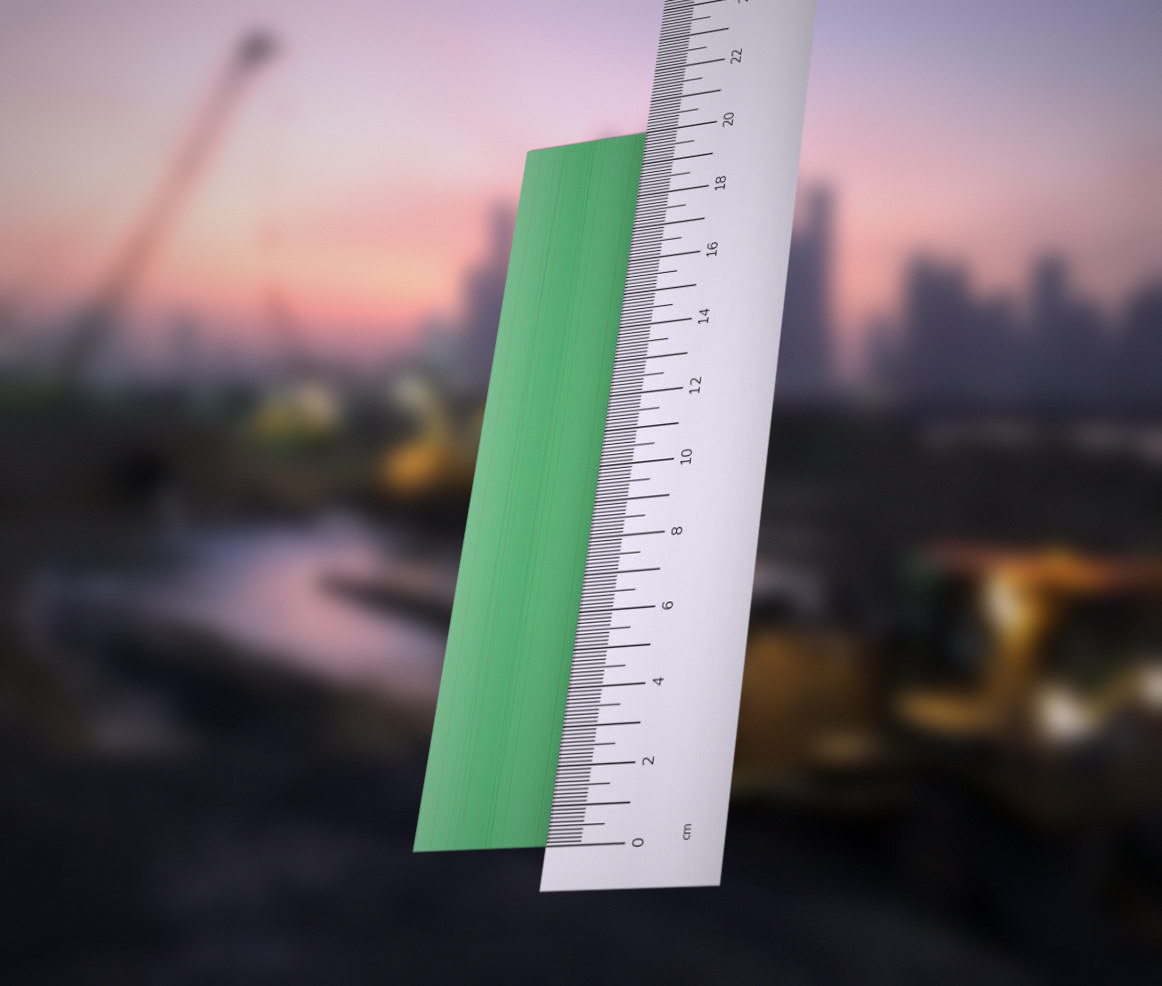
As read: **20** cm
